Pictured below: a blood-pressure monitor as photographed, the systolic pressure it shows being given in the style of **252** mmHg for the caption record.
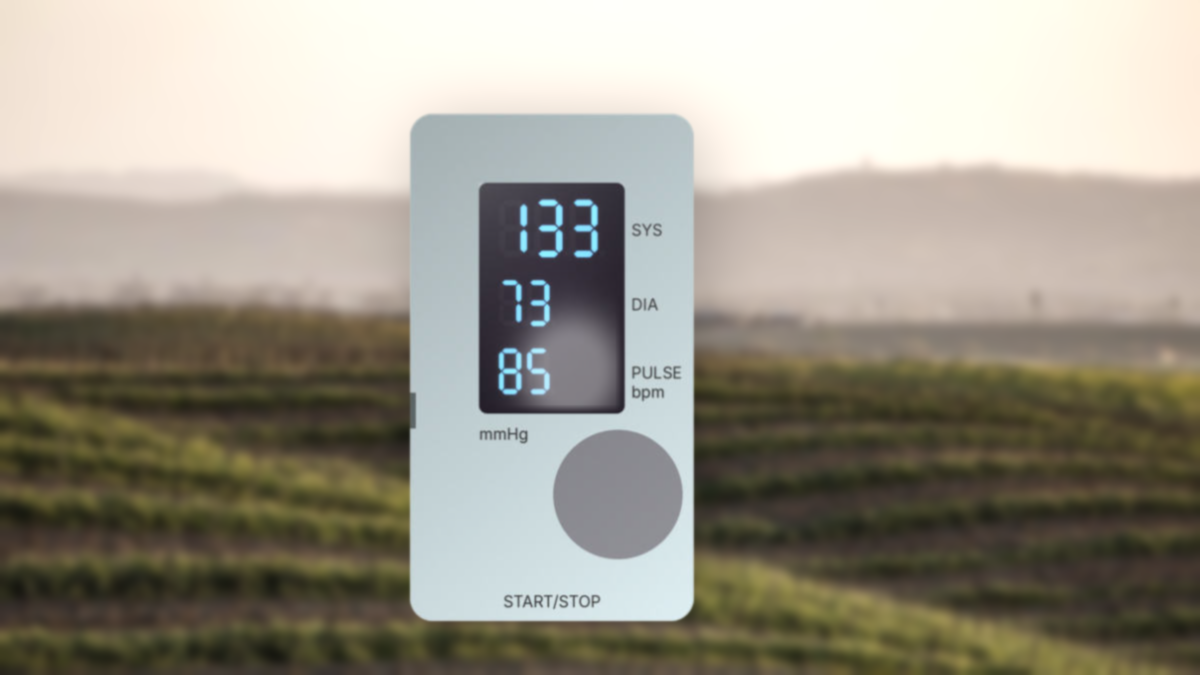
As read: **133** mmHg
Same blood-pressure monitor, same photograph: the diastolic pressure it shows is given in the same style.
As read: **73** mmHg
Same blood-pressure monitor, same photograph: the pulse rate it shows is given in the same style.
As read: **85** bpm
